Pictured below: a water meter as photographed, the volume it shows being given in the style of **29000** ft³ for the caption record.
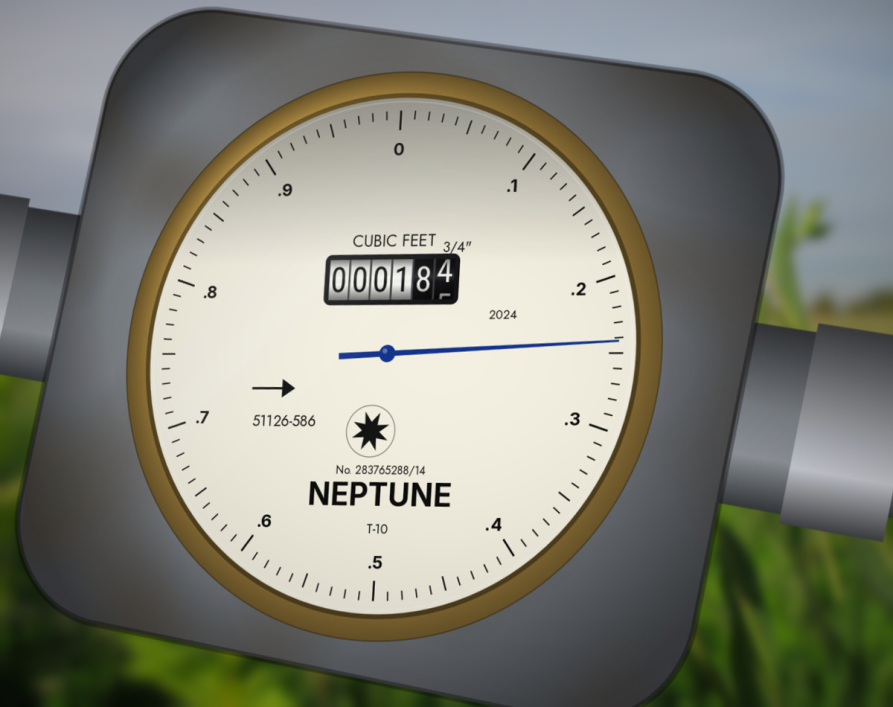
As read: **184.24** ft³
